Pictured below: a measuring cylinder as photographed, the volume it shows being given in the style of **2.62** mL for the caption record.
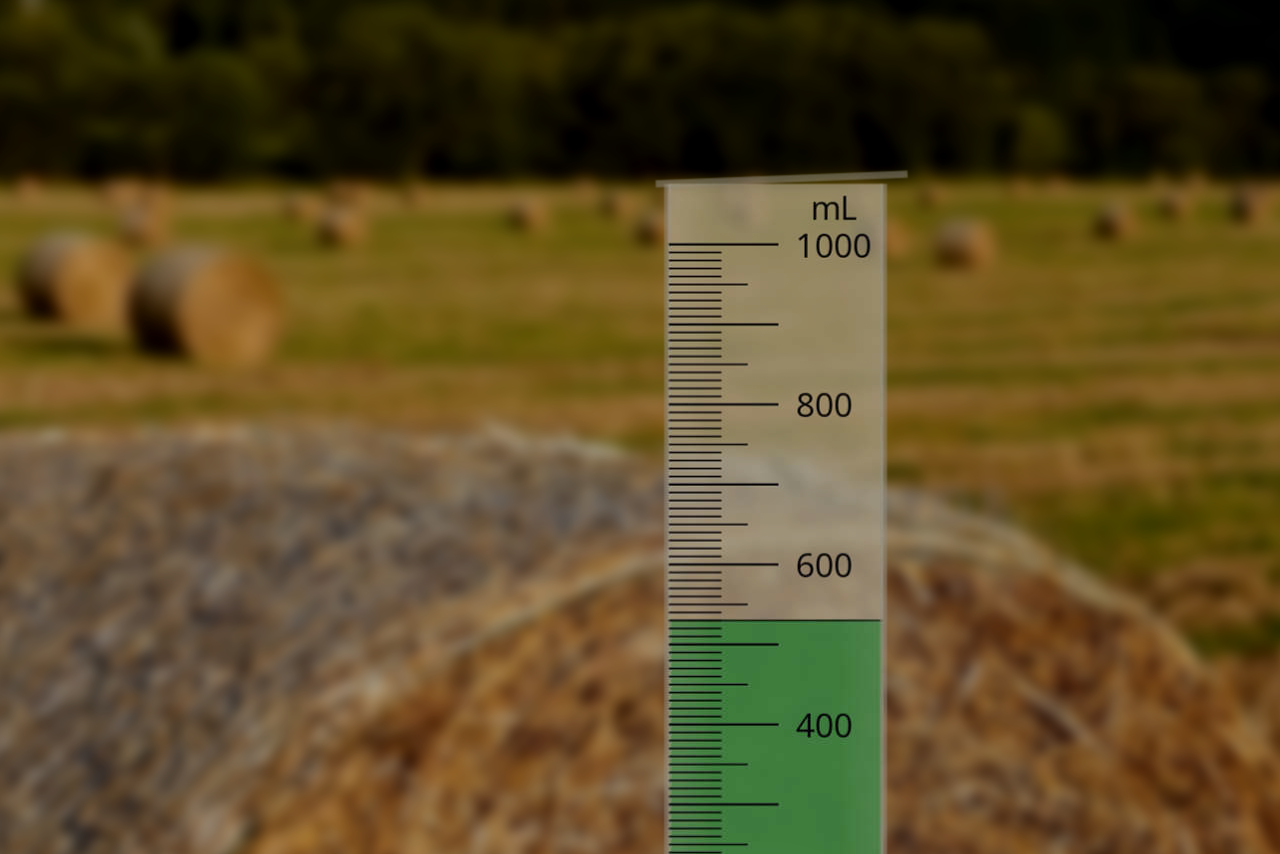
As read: **530** mL
